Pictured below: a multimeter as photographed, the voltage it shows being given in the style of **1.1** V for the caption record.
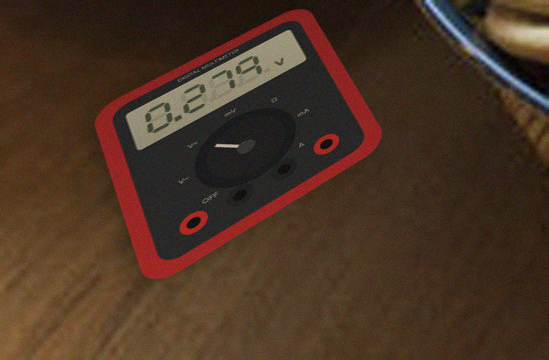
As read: **0.279** V
